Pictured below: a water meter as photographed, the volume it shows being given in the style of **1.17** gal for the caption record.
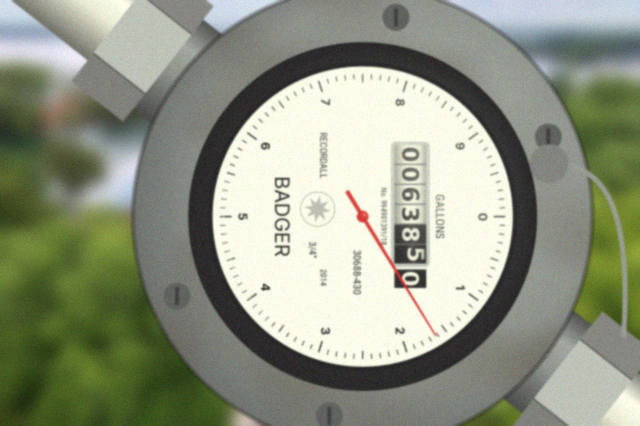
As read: **63851.6** gal
